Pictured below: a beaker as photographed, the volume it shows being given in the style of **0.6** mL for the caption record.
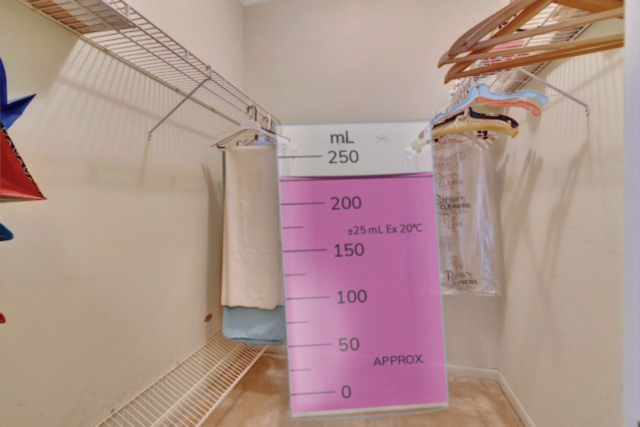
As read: **225** mL
